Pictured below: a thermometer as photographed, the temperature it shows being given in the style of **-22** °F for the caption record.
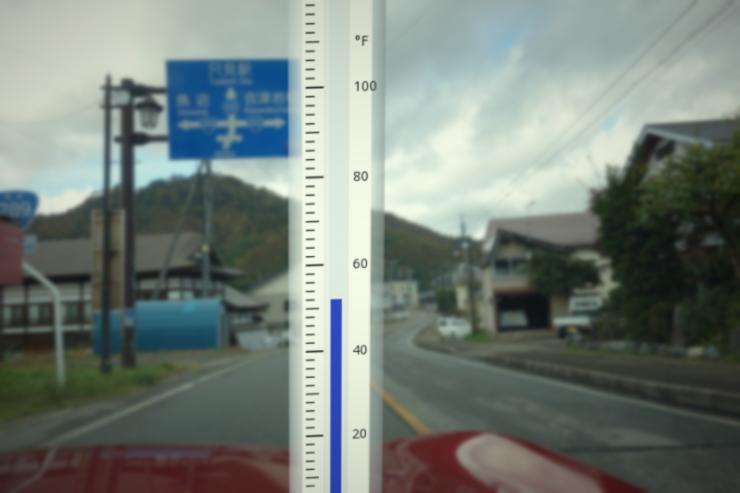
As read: **52** °F
